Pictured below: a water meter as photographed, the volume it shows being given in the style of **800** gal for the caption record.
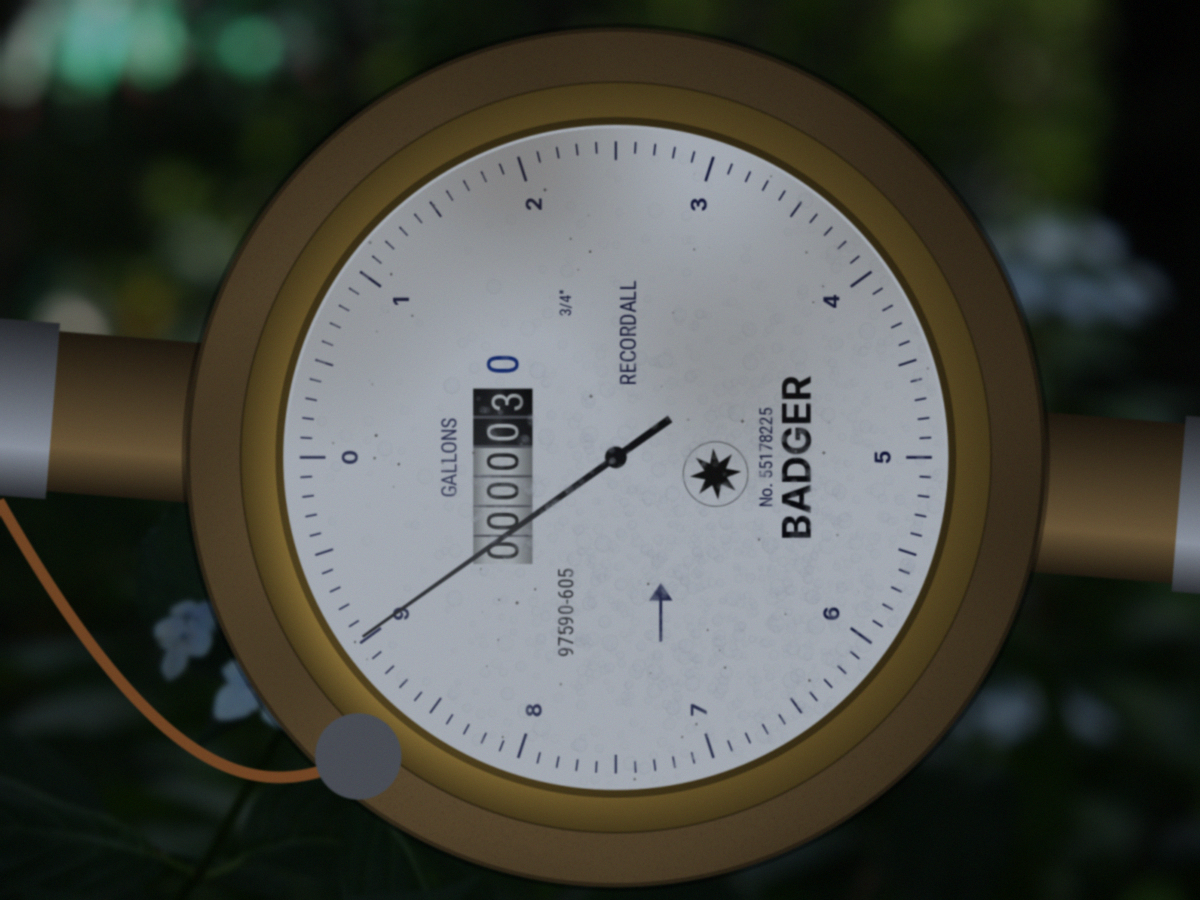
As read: **29.0** gal
